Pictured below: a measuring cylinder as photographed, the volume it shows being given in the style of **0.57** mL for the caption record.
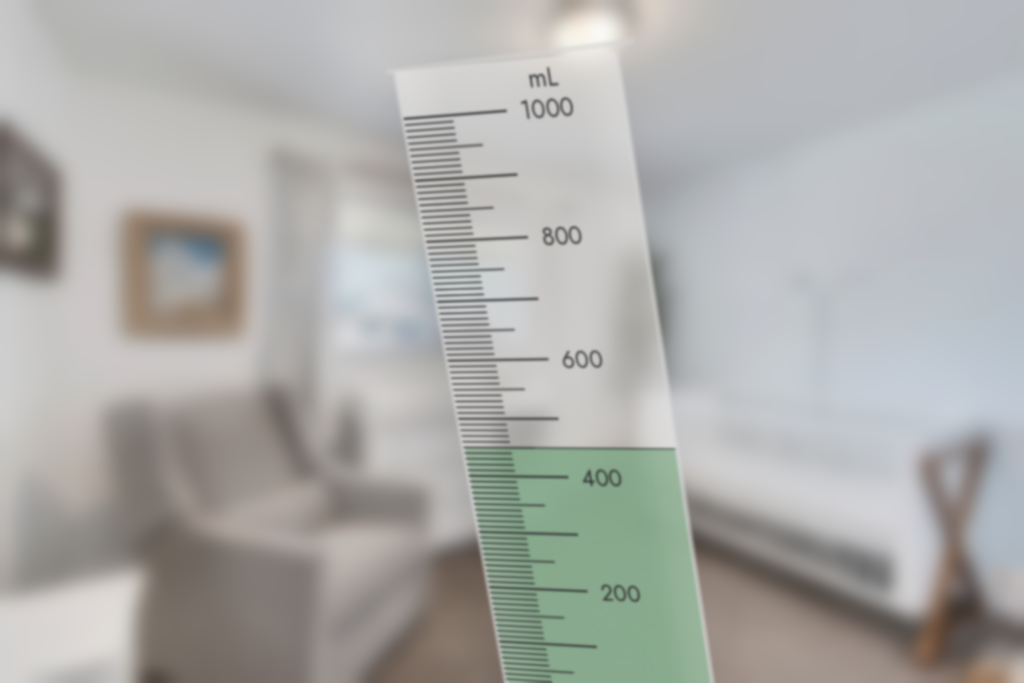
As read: **450** mL
